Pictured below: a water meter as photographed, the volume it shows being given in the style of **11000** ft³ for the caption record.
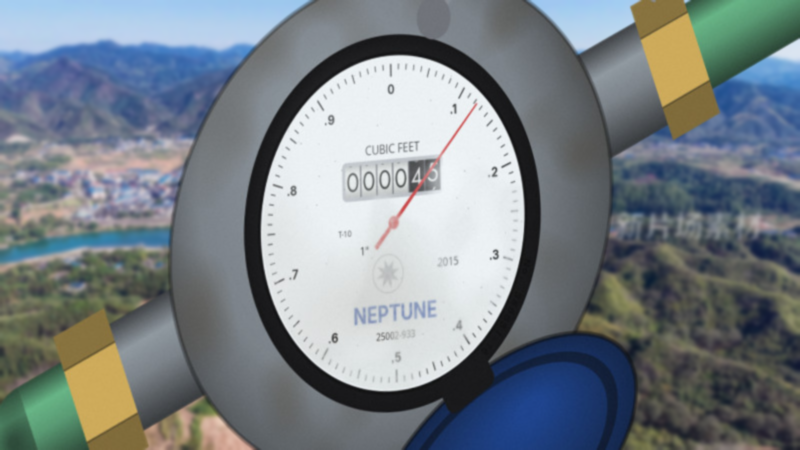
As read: **45.12** ft³
